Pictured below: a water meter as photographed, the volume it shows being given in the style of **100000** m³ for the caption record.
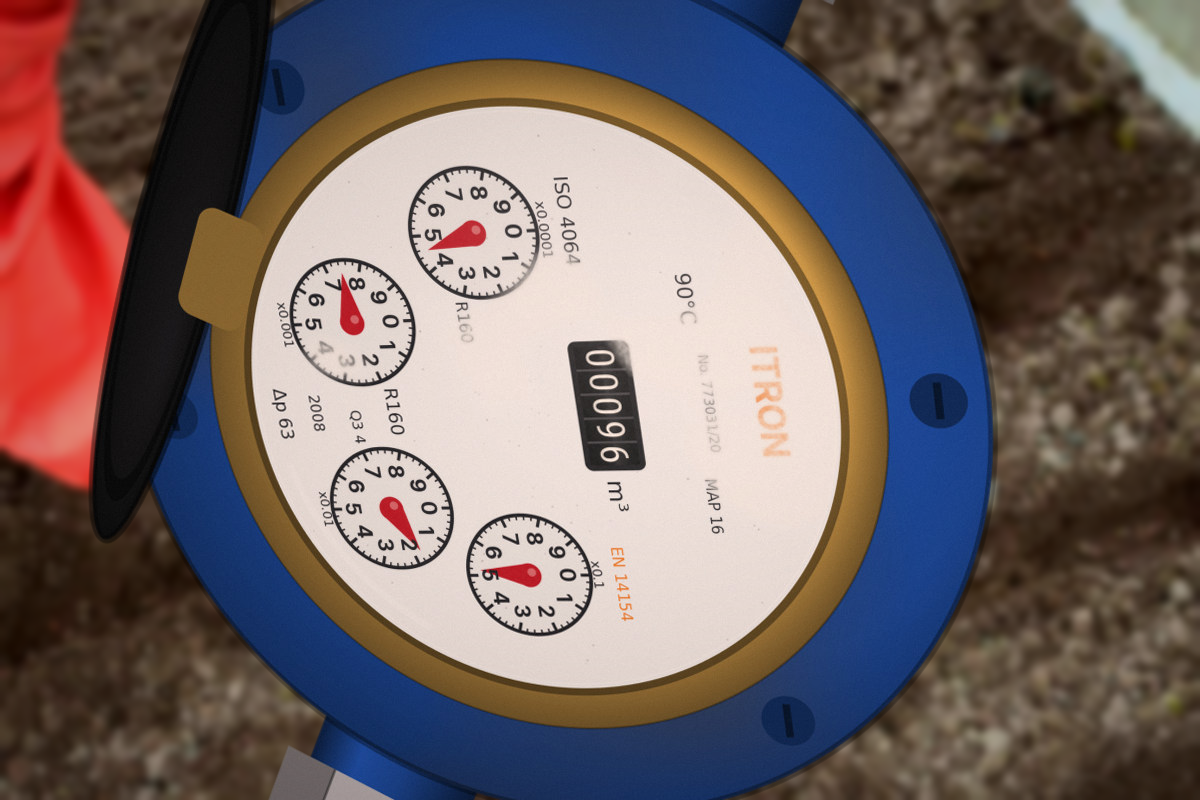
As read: **96.5174** m³
